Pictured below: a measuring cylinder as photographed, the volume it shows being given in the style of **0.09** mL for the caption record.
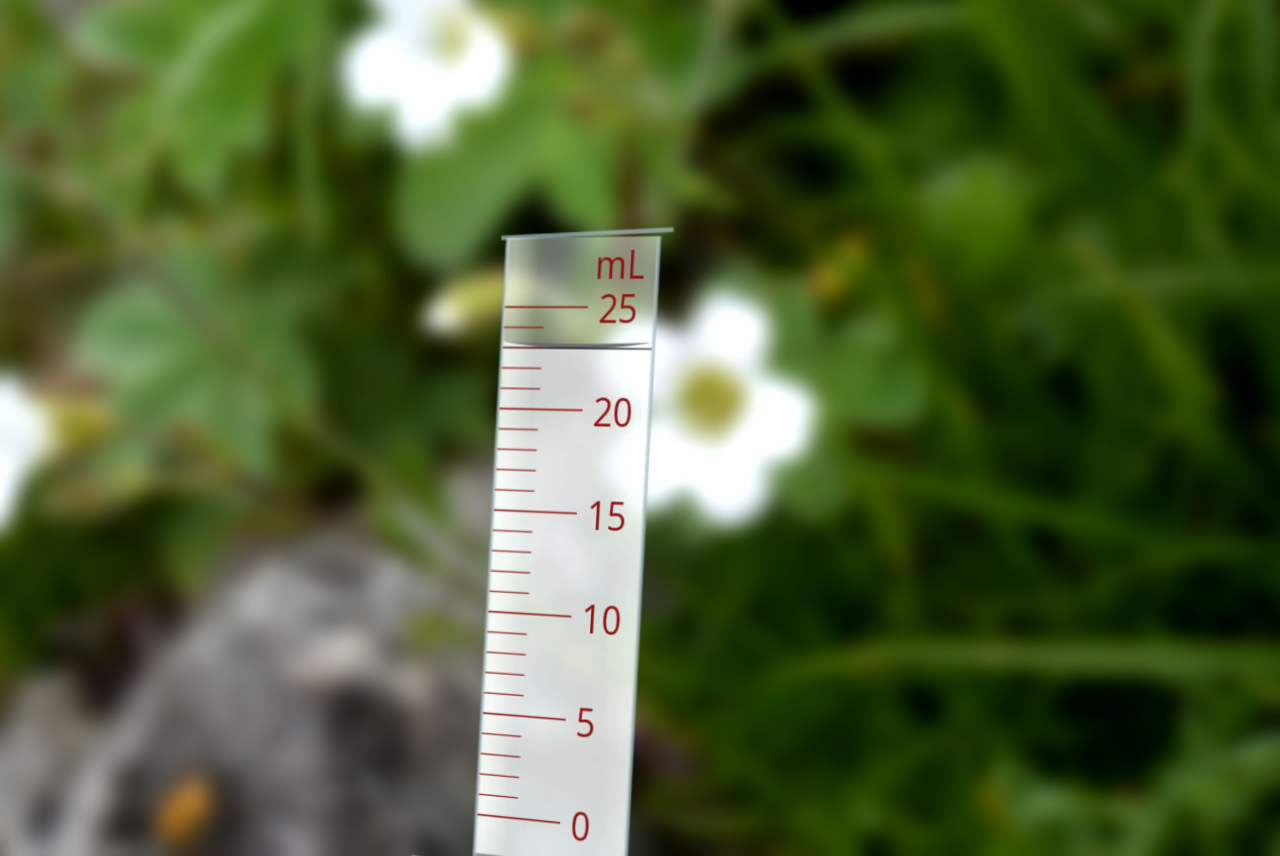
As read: **23** mL
